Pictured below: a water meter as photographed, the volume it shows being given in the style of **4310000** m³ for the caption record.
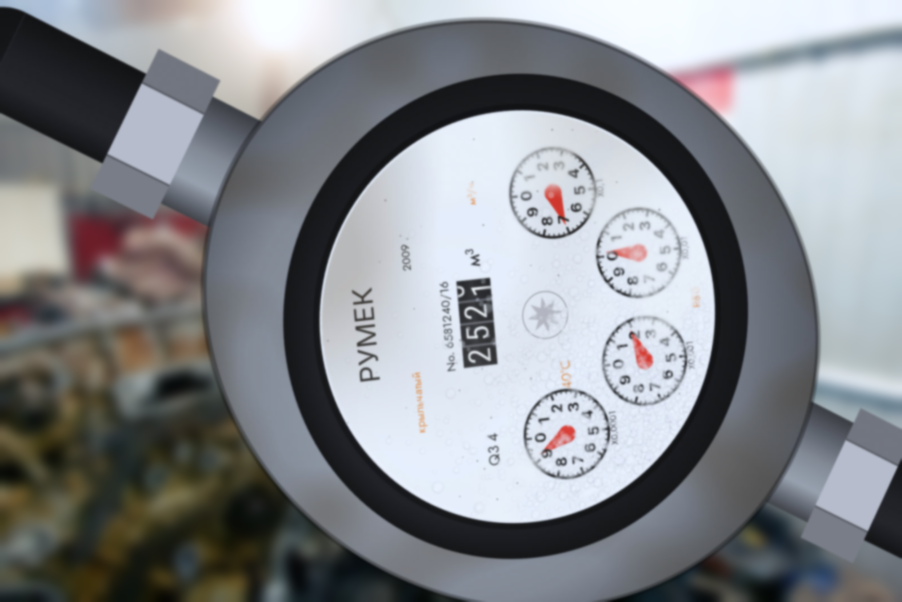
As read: **2520.7019** m³
